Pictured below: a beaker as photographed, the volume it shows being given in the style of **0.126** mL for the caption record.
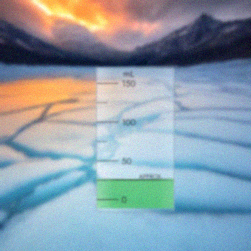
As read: **25** mL
